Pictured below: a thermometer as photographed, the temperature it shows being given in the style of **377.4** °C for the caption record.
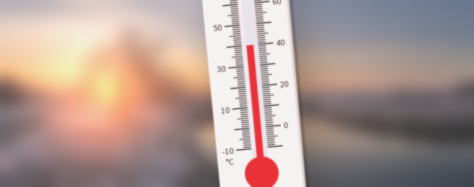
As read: **40** °C
